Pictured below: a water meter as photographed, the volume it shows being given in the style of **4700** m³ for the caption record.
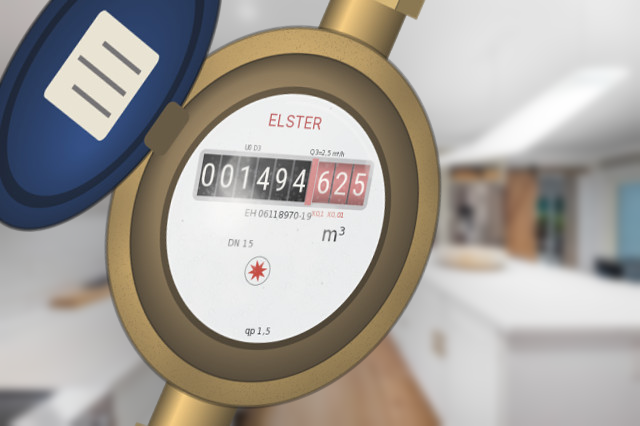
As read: **1494.625** m³
